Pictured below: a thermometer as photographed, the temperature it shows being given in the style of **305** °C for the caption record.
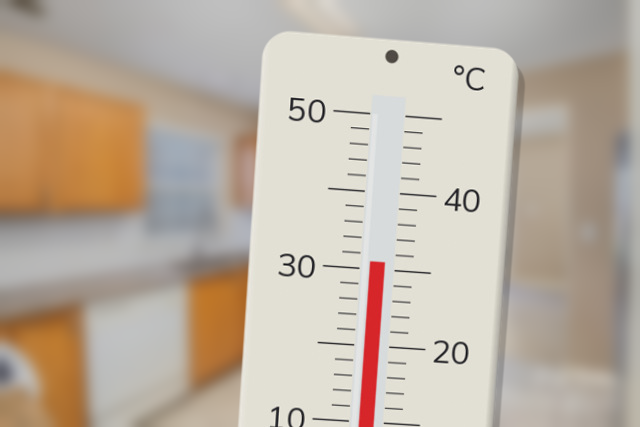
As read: **31** °C
